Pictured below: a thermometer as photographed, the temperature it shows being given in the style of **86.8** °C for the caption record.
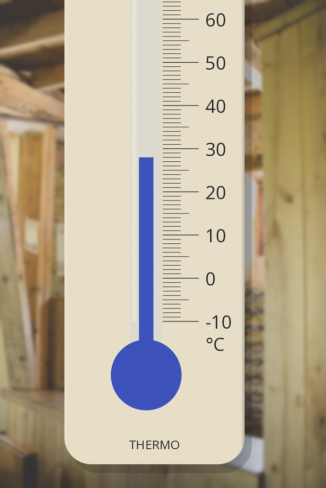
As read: **28** °C
